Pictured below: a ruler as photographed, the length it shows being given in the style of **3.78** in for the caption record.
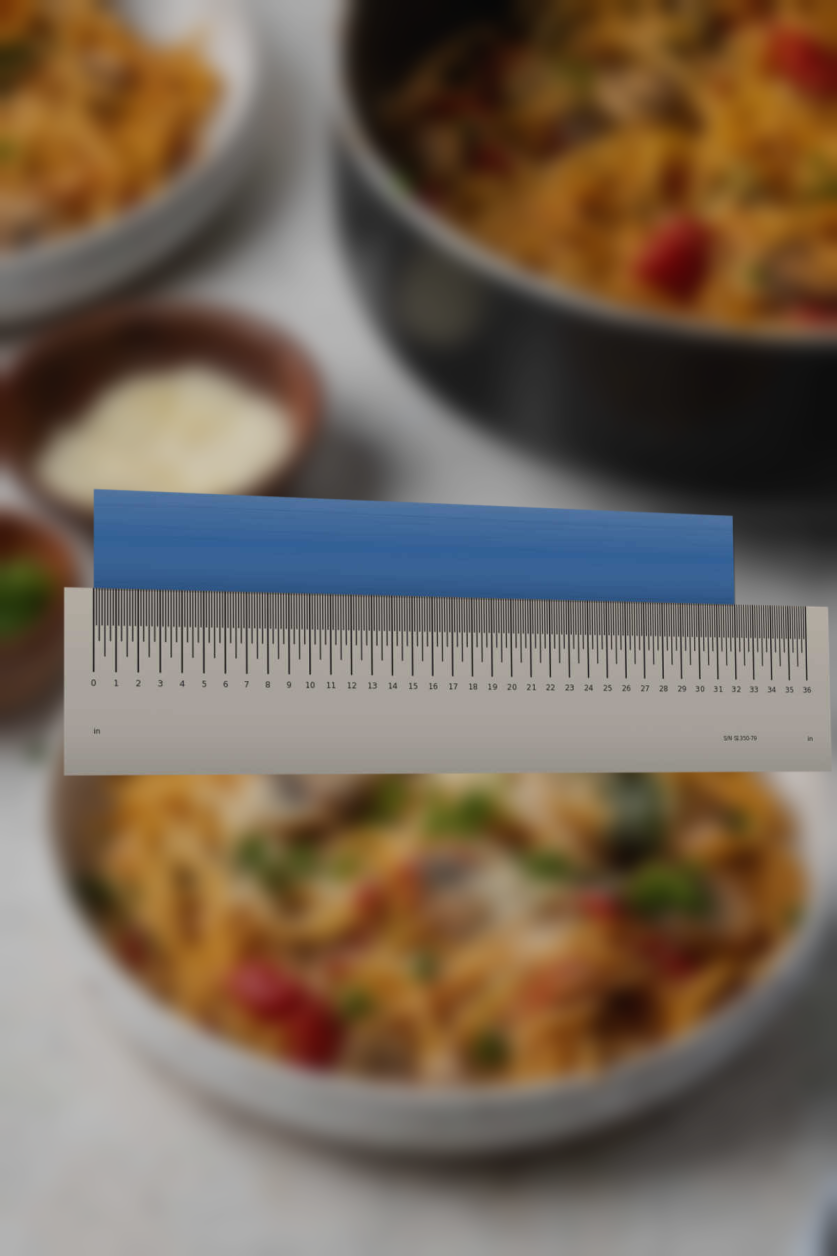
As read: **32** in
